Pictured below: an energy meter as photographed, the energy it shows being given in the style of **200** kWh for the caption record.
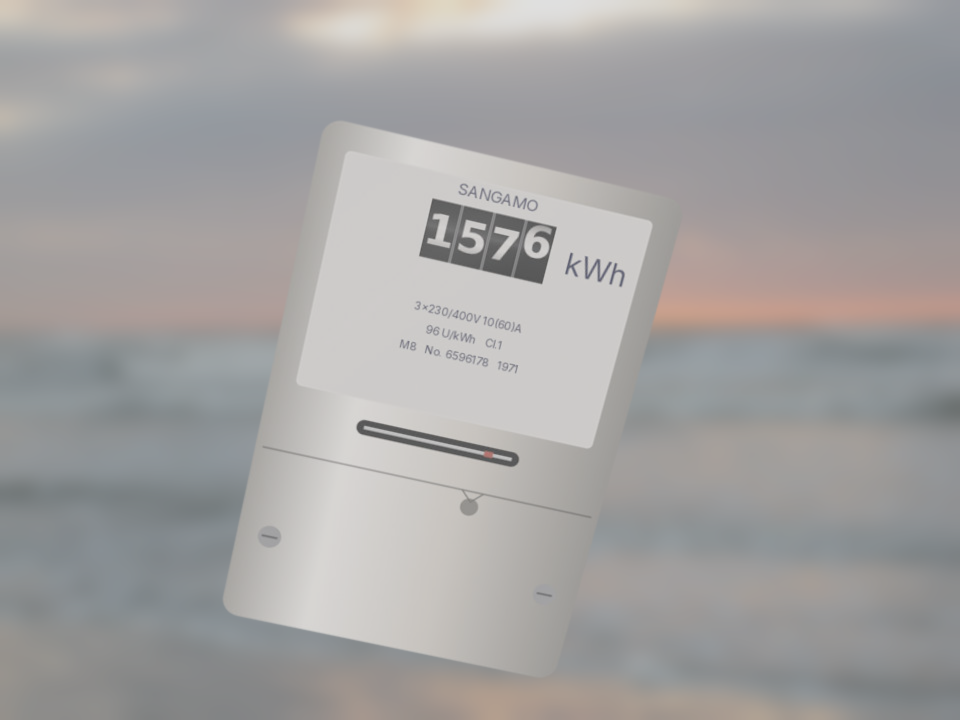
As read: **1576** kWh
